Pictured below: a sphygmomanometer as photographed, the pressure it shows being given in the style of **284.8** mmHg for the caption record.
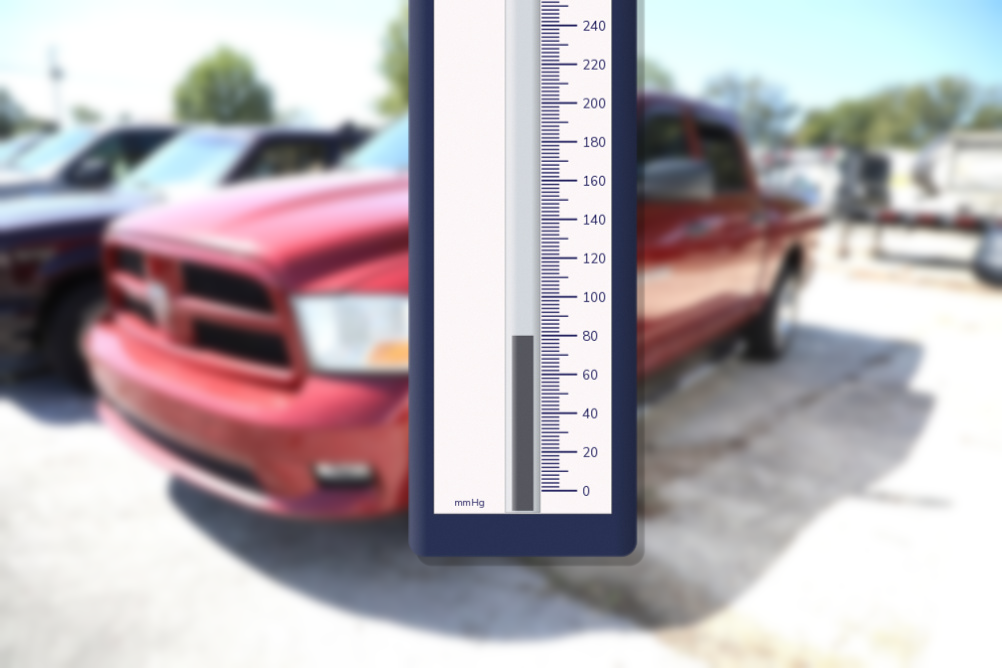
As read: **80** mmHg
